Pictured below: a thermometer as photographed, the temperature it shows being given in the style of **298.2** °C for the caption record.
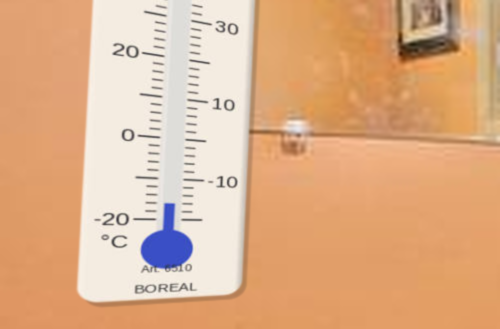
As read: **-16** °C
